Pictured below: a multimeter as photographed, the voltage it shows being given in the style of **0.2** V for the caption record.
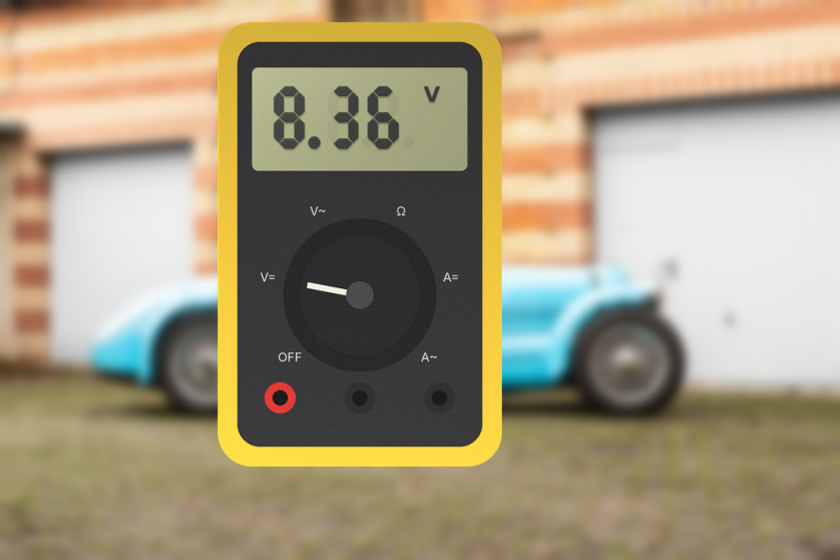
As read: **8.36** V
